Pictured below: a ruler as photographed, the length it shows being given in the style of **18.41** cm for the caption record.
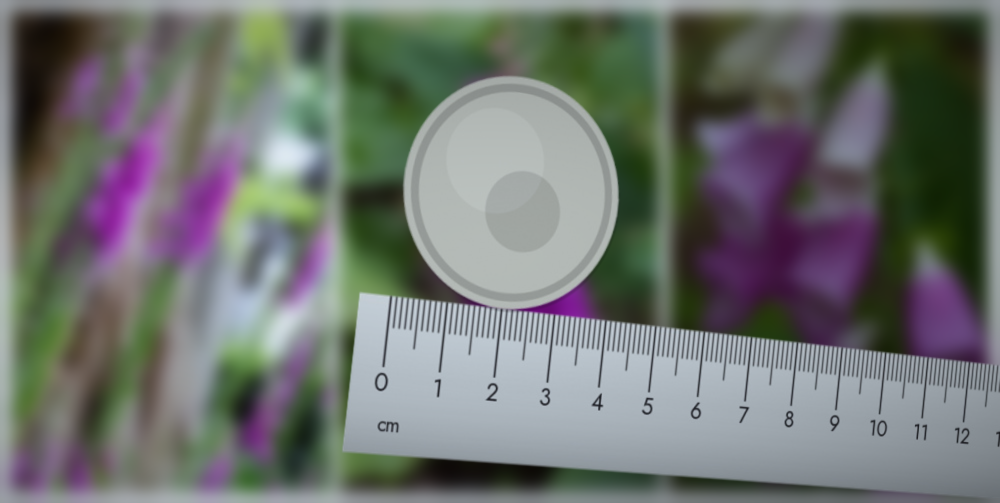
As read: **4** cm
